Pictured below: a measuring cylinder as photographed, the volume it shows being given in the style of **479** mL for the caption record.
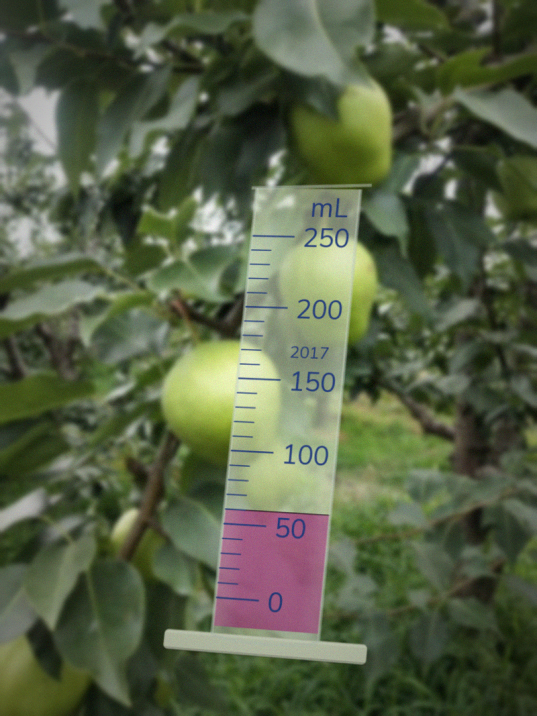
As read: **60** mL
